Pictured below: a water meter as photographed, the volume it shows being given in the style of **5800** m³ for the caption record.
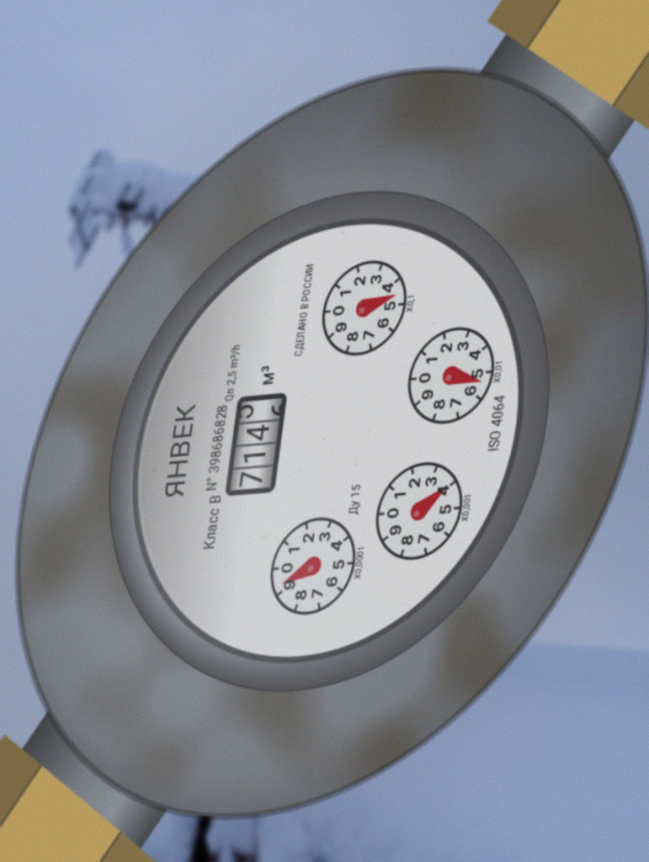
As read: **7145.4539** m³
